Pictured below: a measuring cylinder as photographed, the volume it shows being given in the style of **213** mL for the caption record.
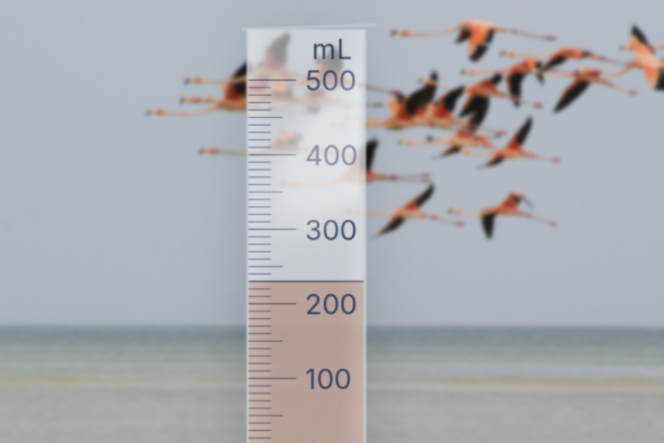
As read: **230** mL
